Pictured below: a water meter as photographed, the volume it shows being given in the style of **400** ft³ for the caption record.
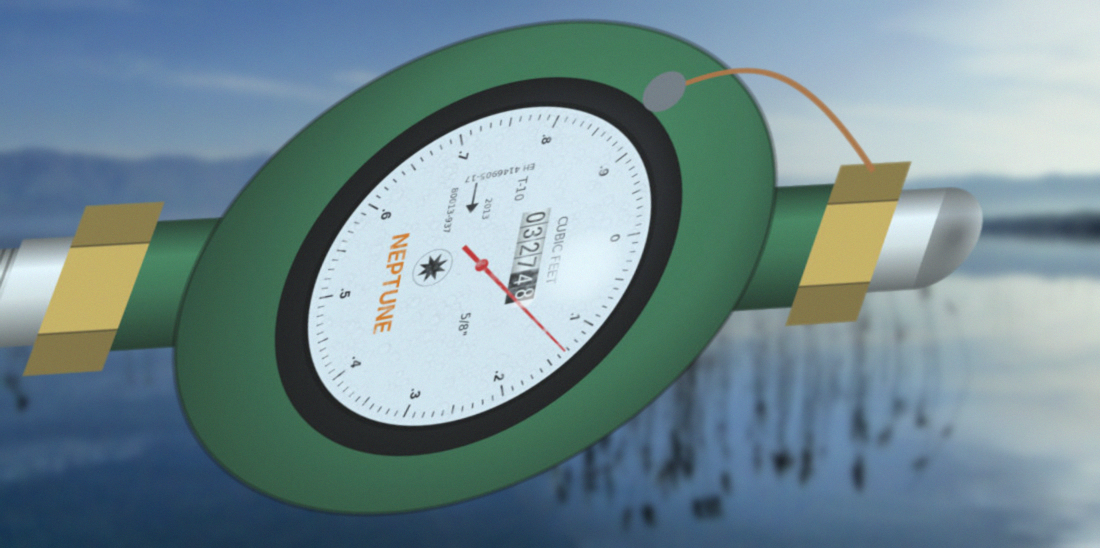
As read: **32748.13** ft³
